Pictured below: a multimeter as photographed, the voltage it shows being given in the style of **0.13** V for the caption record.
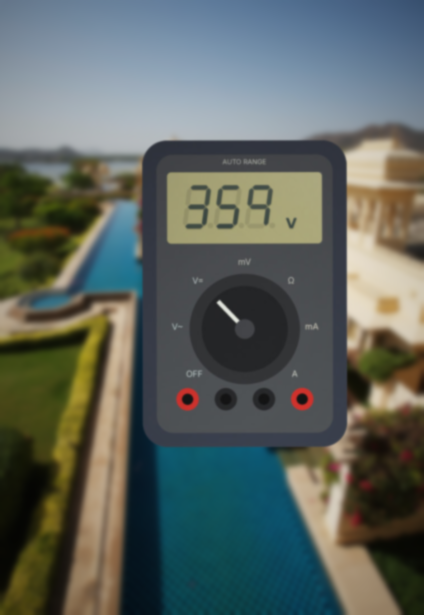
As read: **359** V
